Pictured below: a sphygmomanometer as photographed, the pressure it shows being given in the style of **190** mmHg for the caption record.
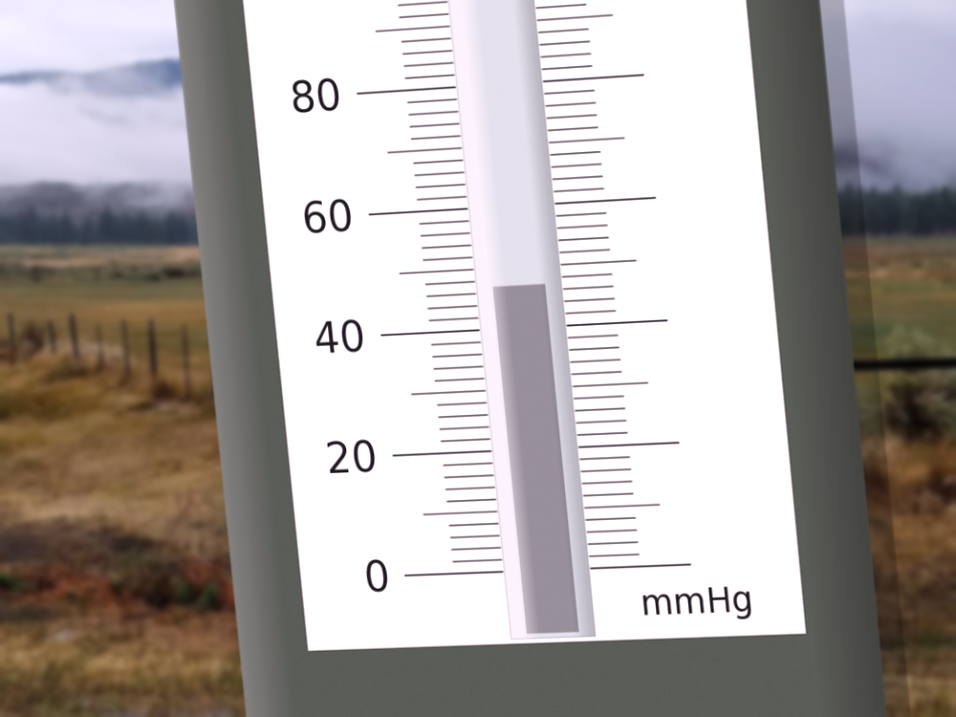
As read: **47** mmHg
